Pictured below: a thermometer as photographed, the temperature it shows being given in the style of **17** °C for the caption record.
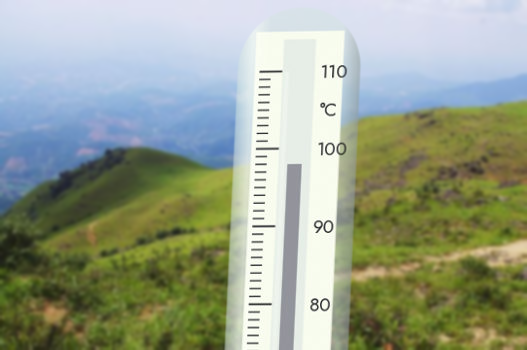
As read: **98** °C
